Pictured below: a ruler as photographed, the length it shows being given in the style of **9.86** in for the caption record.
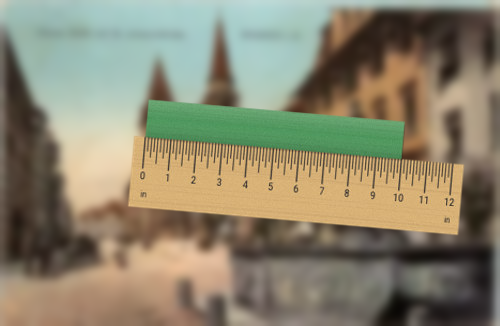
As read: **10** in
